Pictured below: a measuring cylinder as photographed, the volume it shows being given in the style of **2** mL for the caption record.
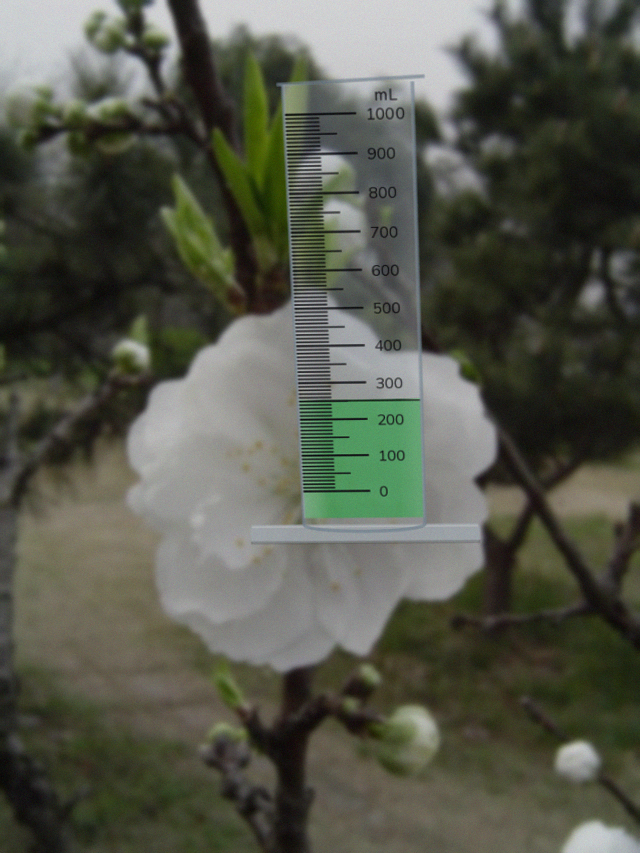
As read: **250** mL
